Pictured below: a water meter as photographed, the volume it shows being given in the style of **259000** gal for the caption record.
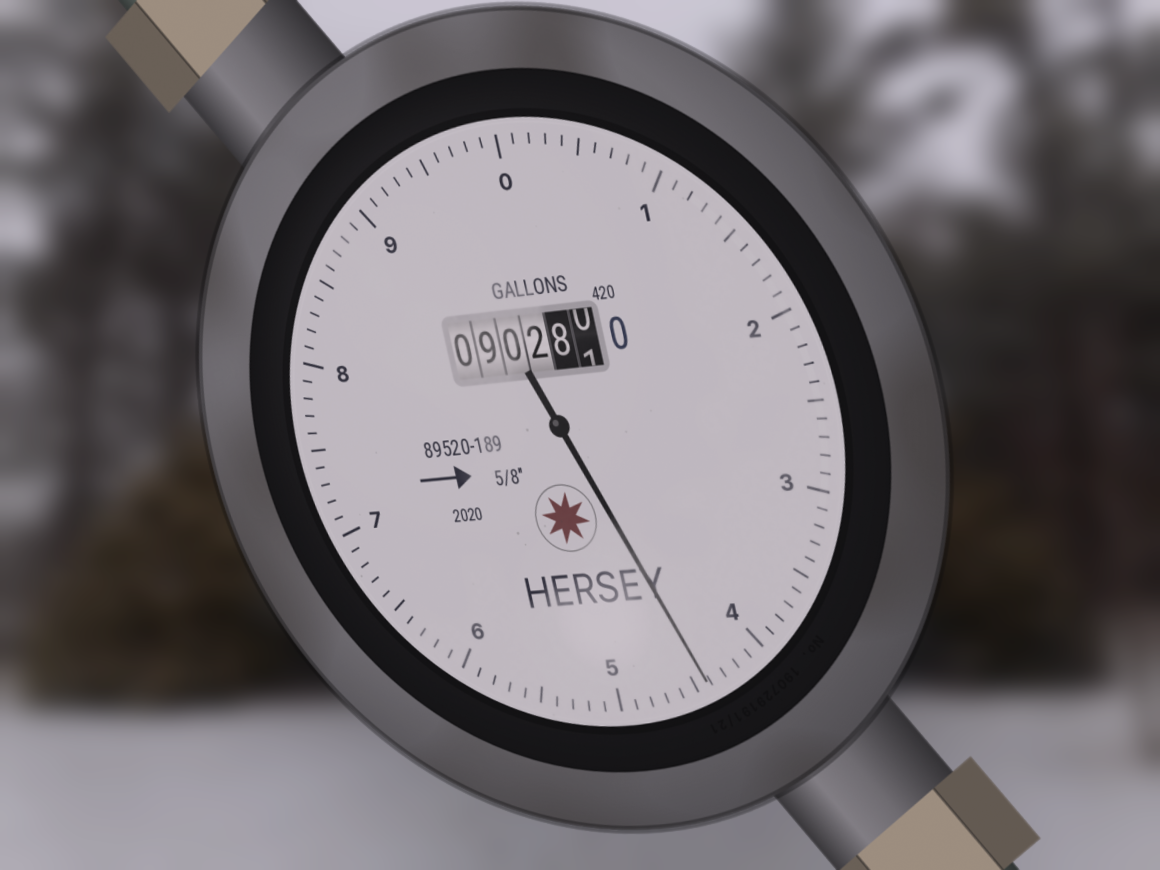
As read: **902804.4** gal
